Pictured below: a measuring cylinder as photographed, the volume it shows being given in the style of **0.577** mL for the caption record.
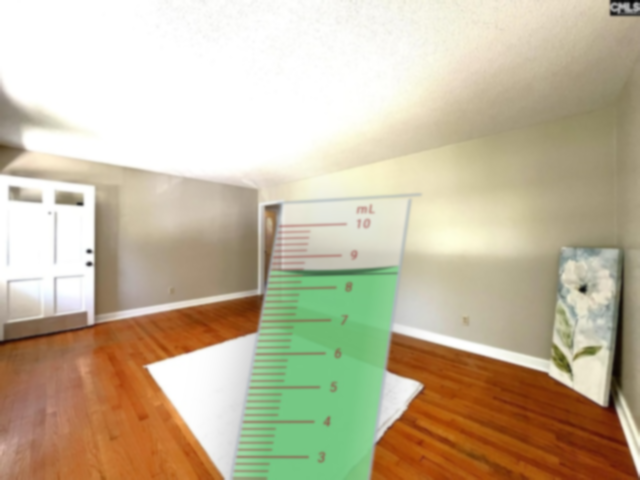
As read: **8.4** mL
